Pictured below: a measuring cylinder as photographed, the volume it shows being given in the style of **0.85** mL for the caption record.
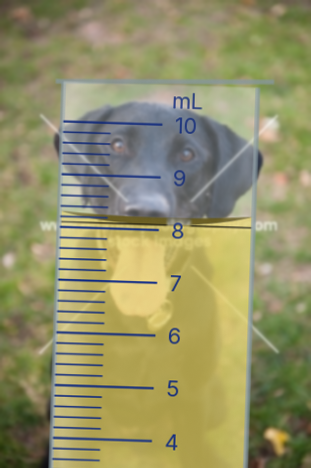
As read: **8.1** mL
